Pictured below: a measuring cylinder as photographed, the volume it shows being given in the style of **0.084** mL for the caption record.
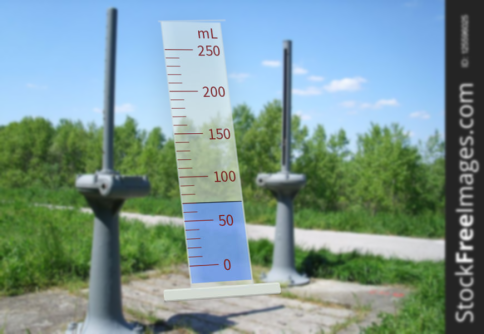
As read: **70** mL
